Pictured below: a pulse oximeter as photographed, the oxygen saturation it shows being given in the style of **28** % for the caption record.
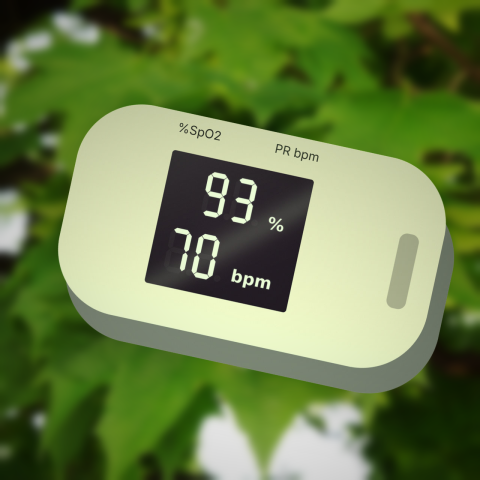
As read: **93** %
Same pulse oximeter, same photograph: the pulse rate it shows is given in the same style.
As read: **70** bpm
